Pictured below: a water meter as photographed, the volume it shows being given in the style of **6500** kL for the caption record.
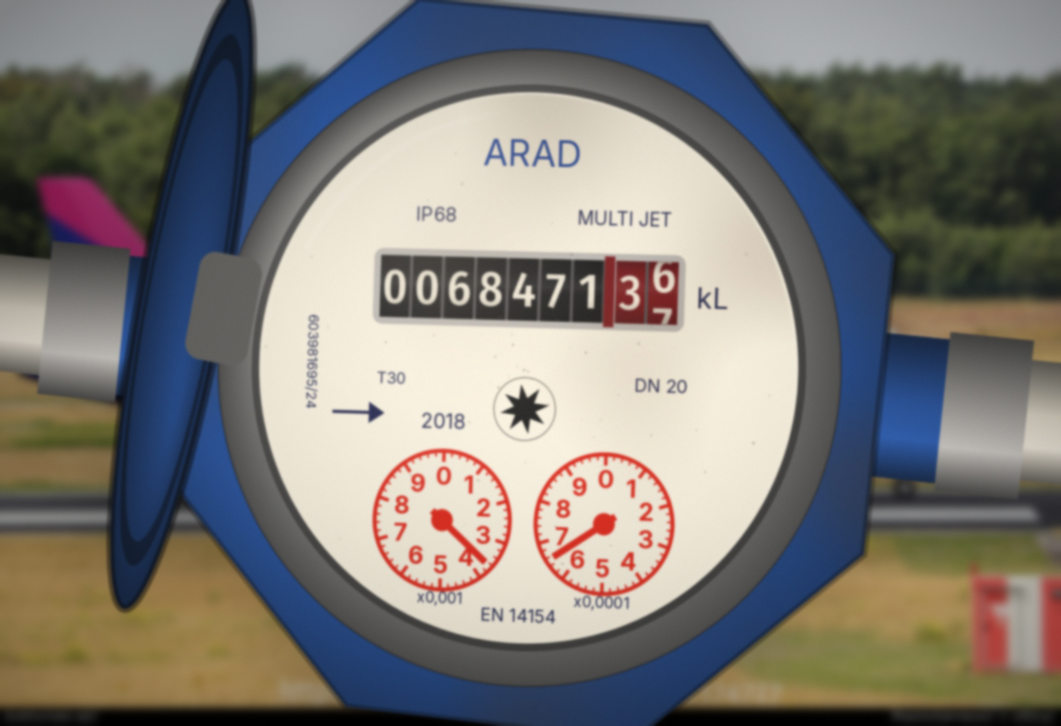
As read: **68471.3636** kL
